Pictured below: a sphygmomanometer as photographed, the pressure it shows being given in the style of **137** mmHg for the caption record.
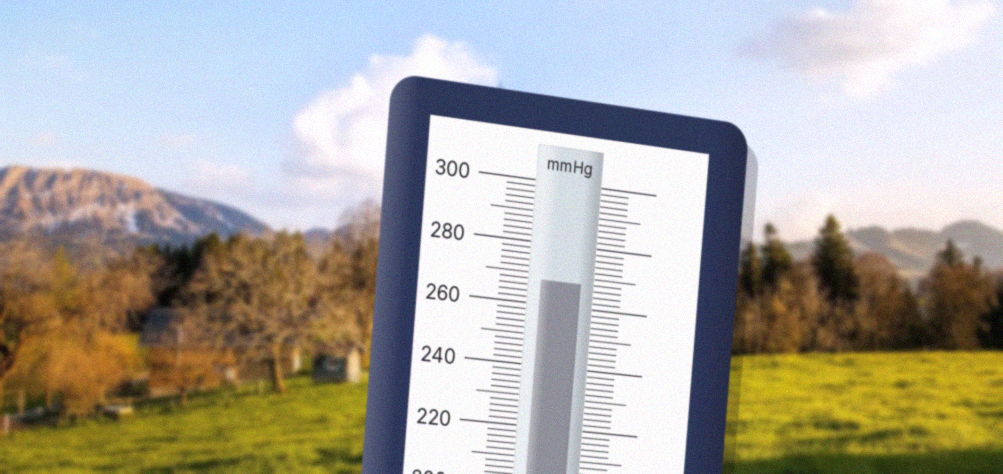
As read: **268** mmHg
